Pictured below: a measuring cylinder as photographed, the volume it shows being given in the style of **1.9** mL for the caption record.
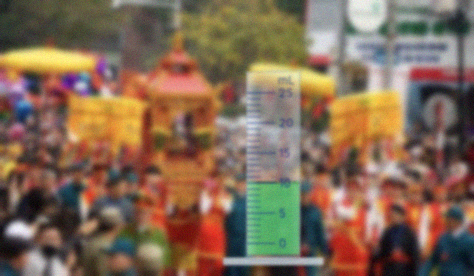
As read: **10** mL
